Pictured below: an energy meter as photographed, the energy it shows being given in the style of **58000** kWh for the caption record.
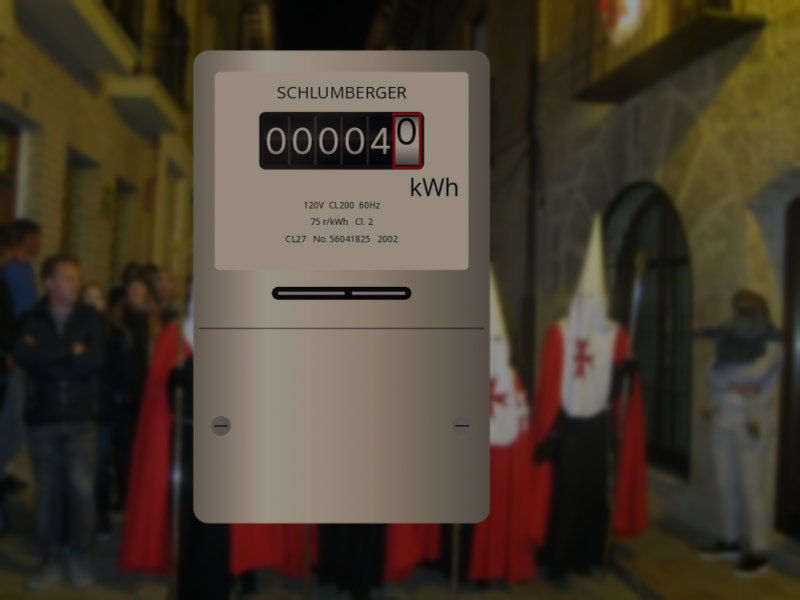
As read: **4.0** kWh
